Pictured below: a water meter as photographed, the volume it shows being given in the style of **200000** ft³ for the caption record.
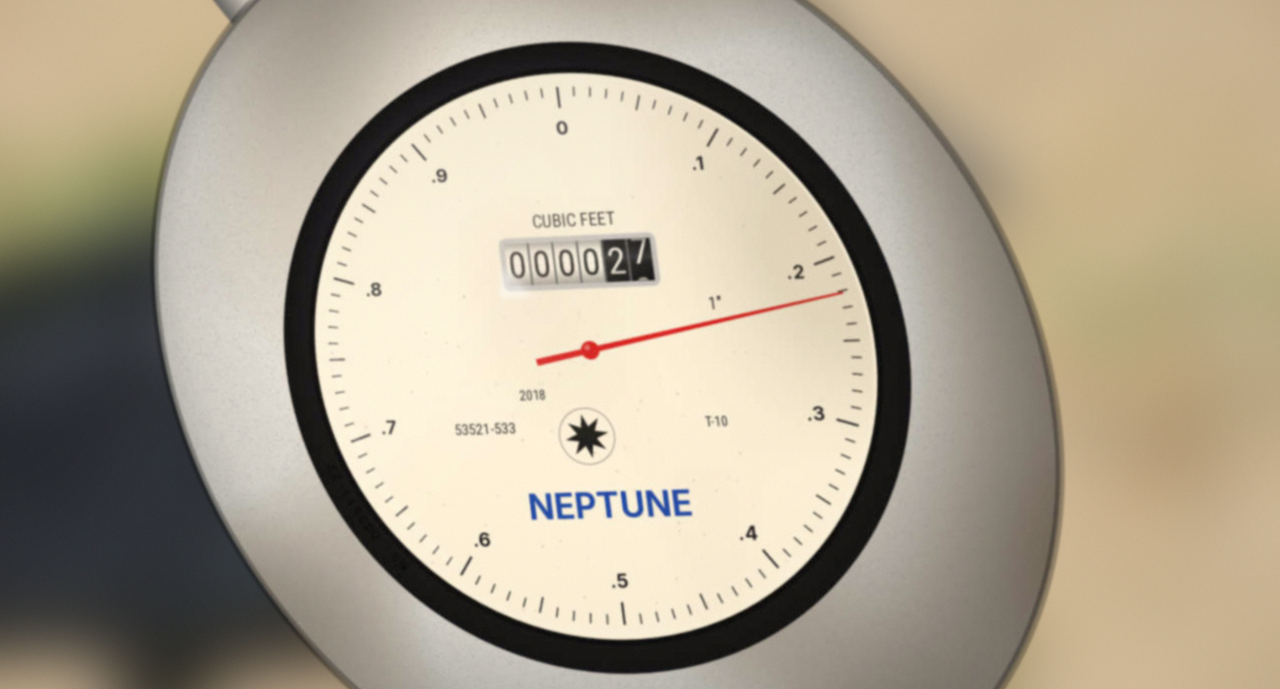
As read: **27.22** ft³
